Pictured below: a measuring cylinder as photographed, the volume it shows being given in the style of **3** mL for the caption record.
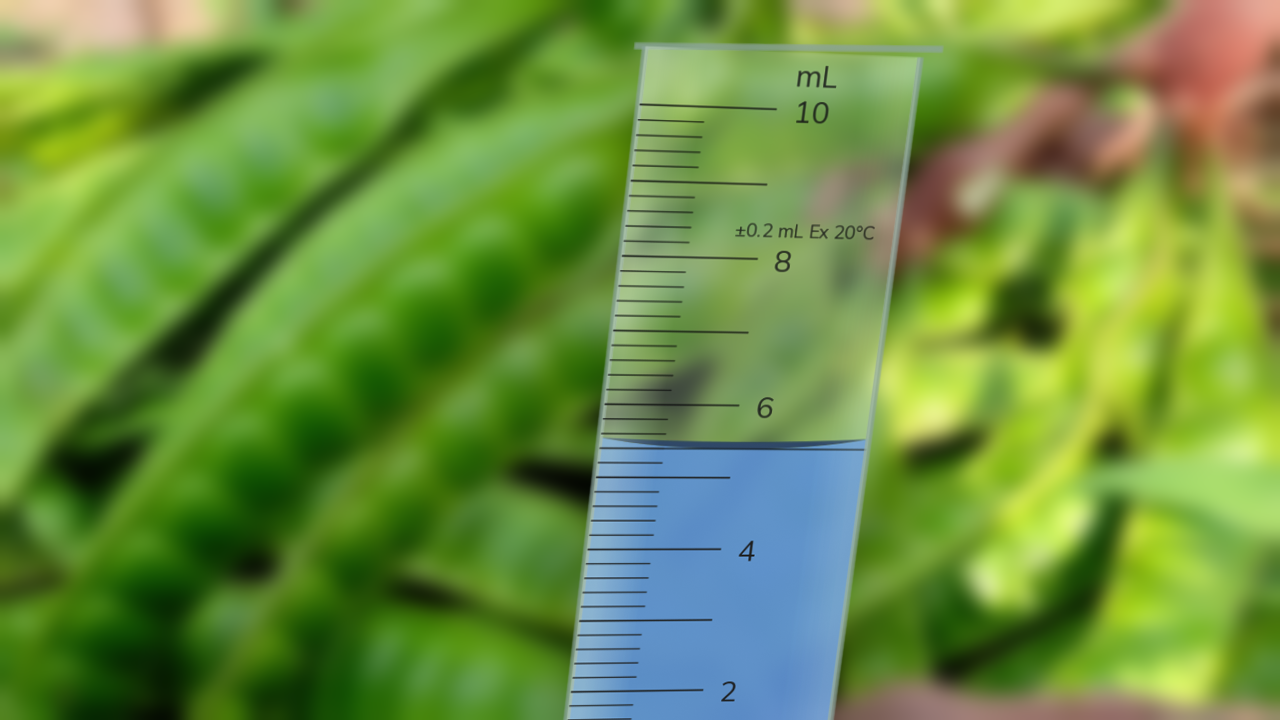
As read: **5.4** mL
